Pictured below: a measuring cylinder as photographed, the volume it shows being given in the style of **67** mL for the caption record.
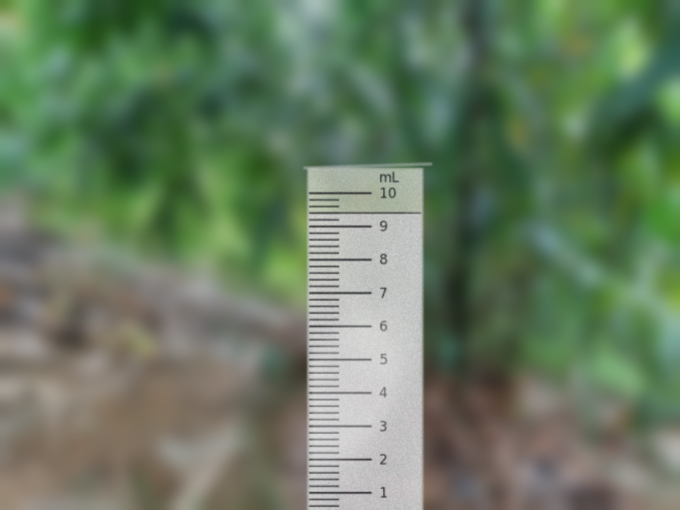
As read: **9.4** mL
